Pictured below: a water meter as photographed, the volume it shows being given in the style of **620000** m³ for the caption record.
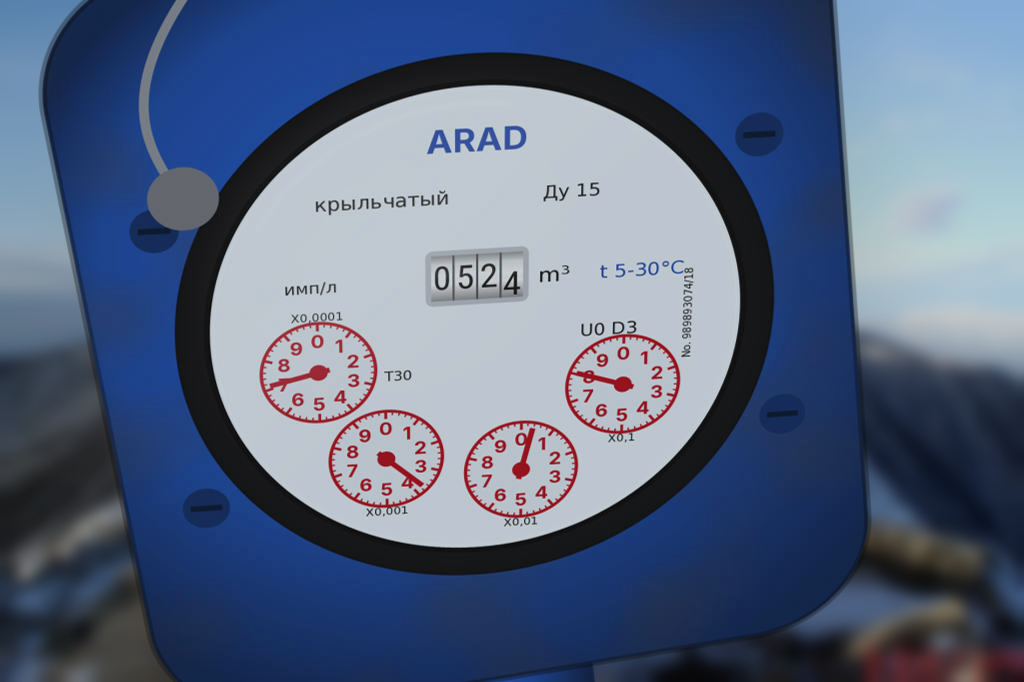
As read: **523.8037** m³
